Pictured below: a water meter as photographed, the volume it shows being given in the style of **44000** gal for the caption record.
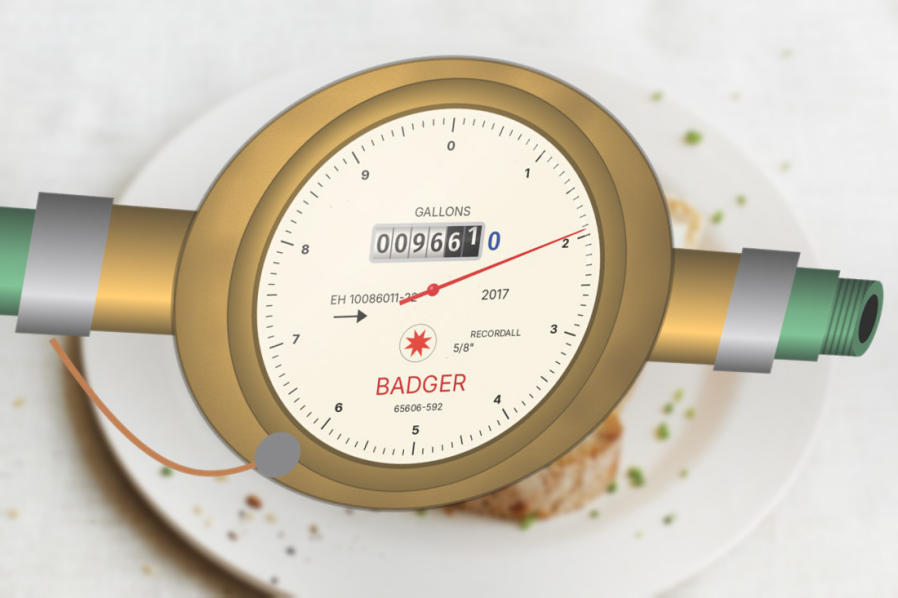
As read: **96611.9** gal
